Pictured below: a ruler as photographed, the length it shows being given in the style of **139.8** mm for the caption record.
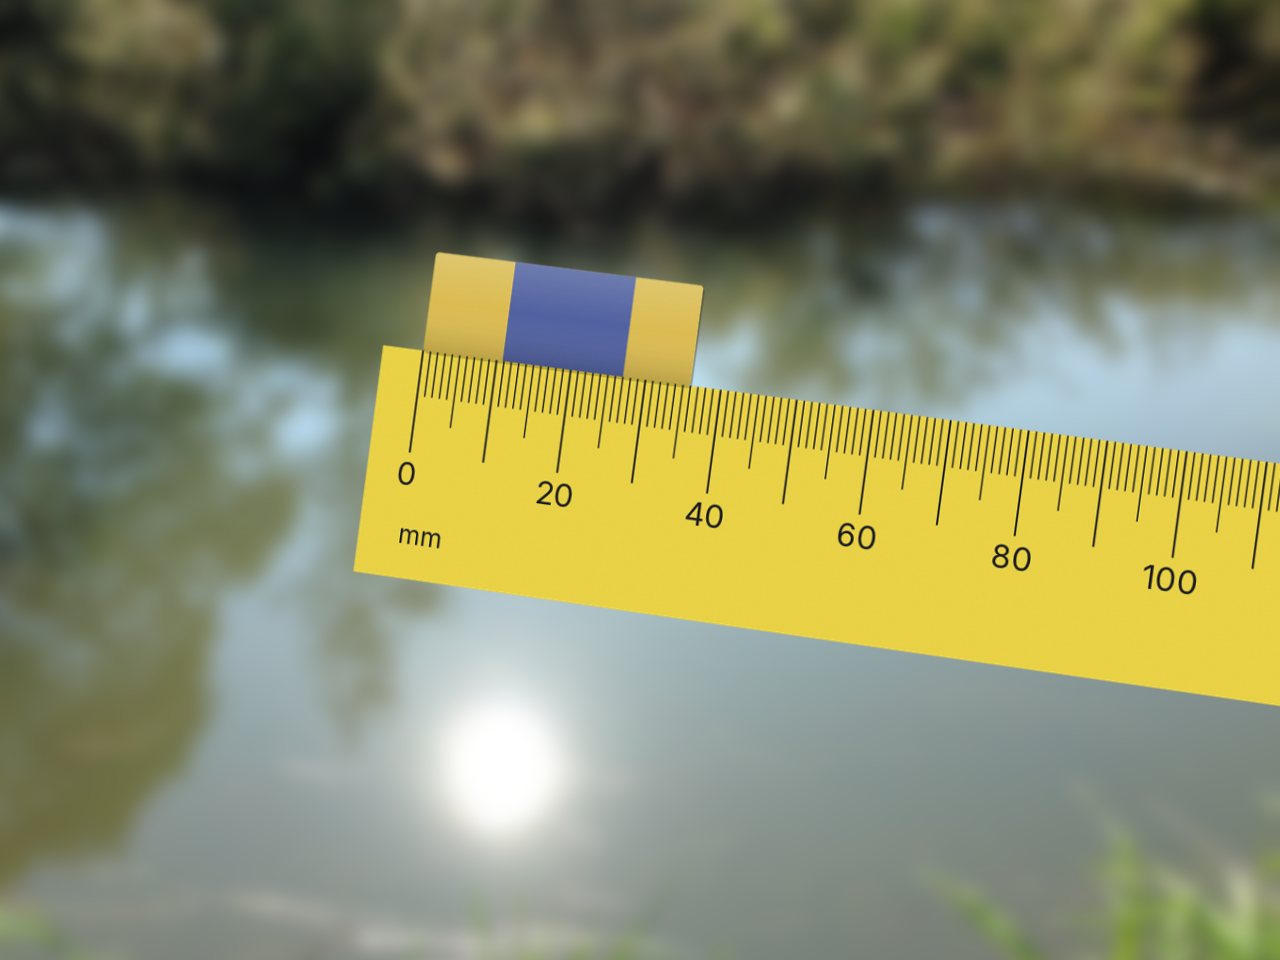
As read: **36** mm
